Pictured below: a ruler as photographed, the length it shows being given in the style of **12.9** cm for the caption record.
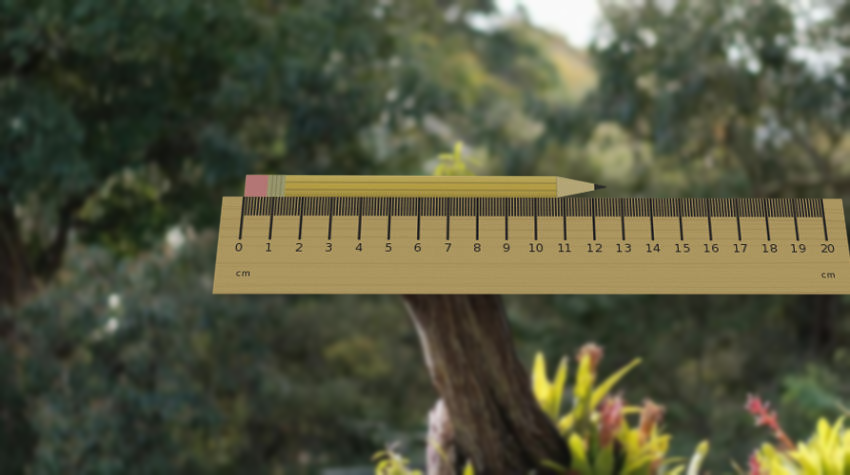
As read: **12.5** cm
